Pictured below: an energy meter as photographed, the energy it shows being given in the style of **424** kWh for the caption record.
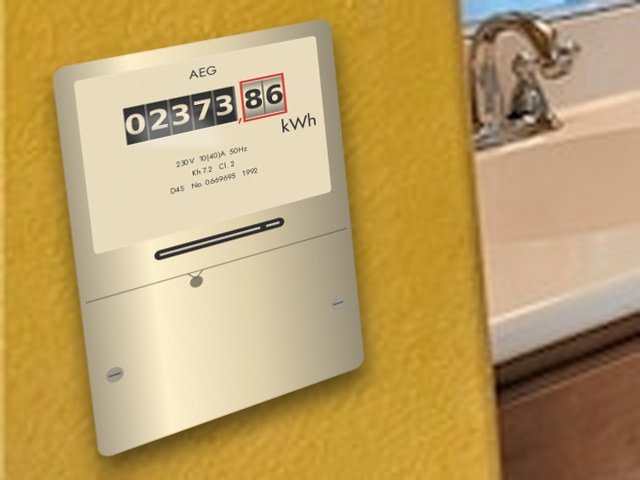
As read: **2373.86** kWh
